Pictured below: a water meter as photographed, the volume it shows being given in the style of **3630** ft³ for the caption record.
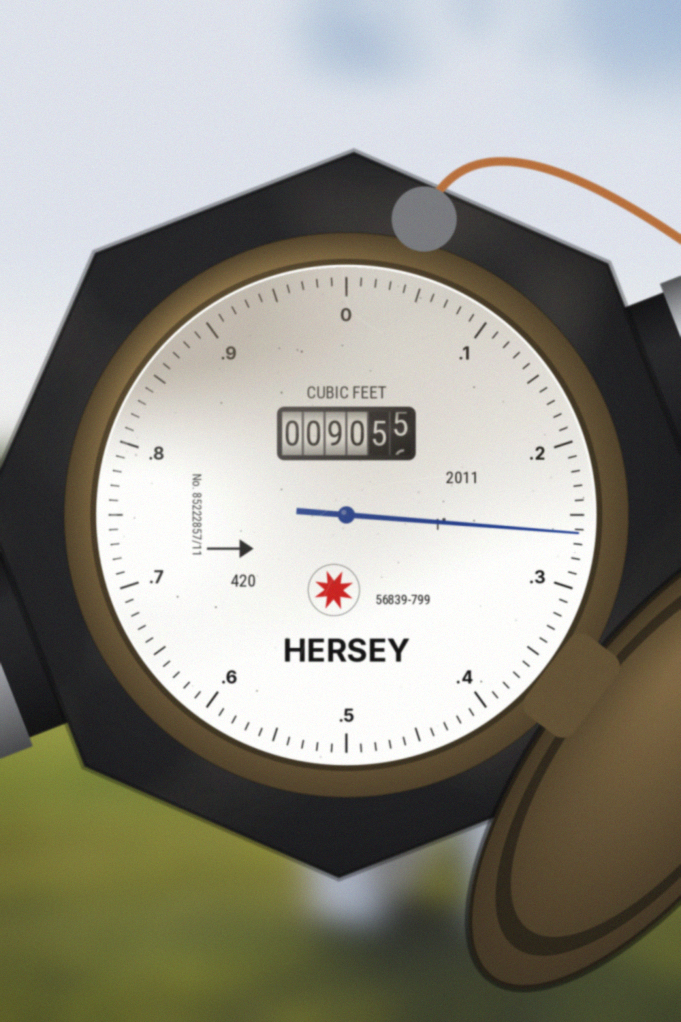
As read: **9055.26** ft³
